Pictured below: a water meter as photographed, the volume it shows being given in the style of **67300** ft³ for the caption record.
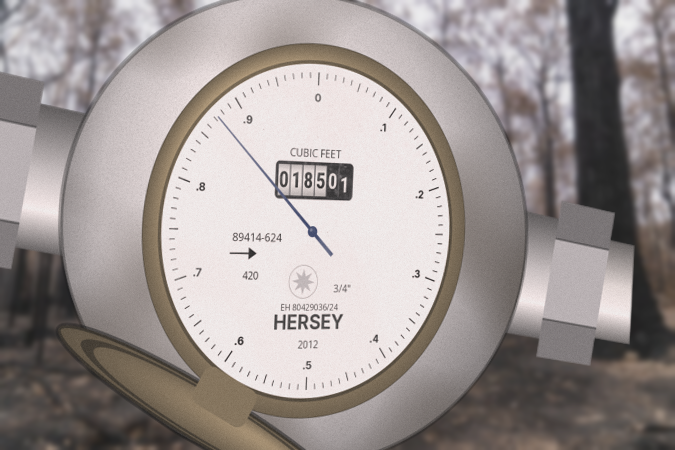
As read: **18500.87** ft³
